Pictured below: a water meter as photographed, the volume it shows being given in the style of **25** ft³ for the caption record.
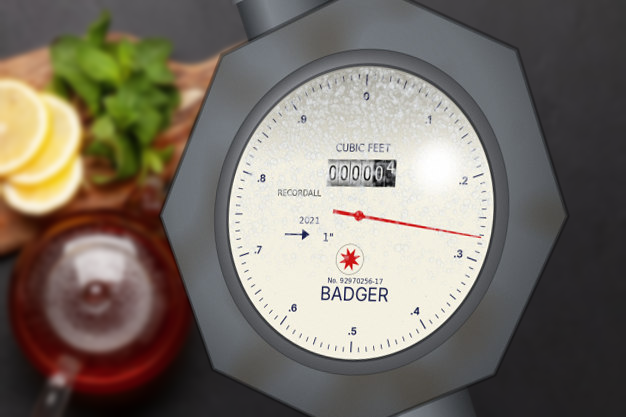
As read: **4.27** ft³
